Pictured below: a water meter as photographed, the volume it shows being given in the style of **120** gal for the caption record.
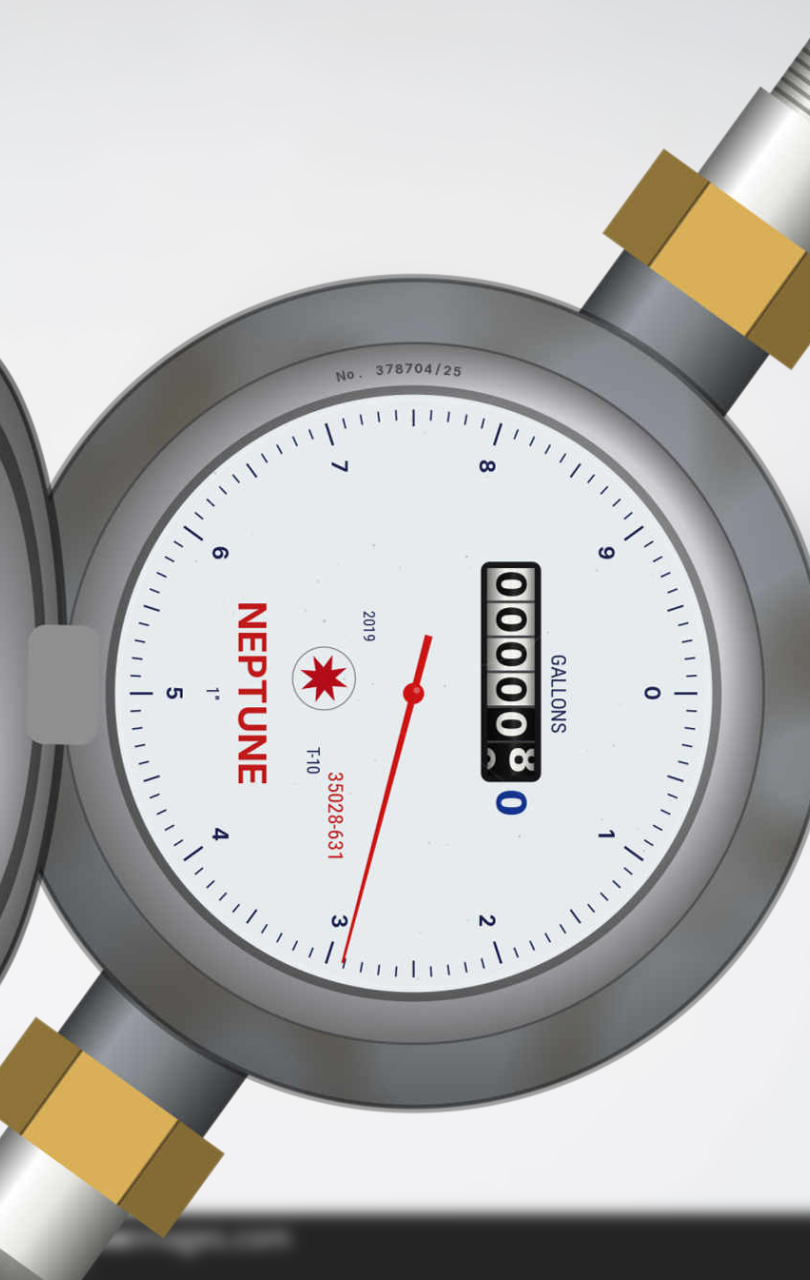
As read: **82.9** gal
